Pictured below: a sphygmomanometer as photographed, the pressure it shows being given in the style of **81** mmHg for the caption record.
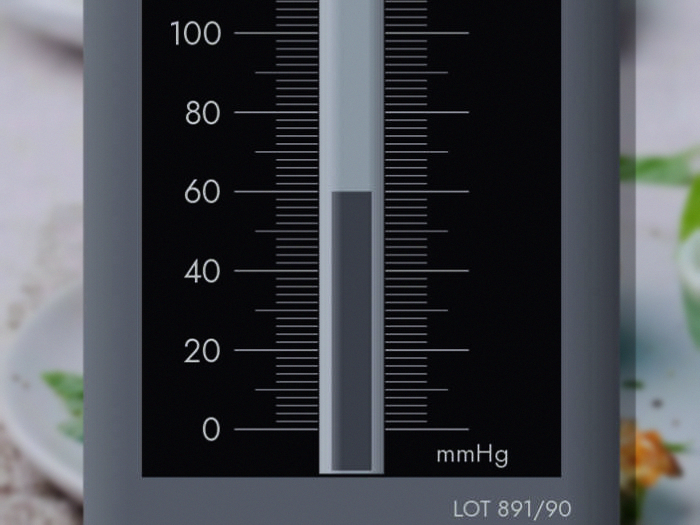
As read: **60** mmHg
